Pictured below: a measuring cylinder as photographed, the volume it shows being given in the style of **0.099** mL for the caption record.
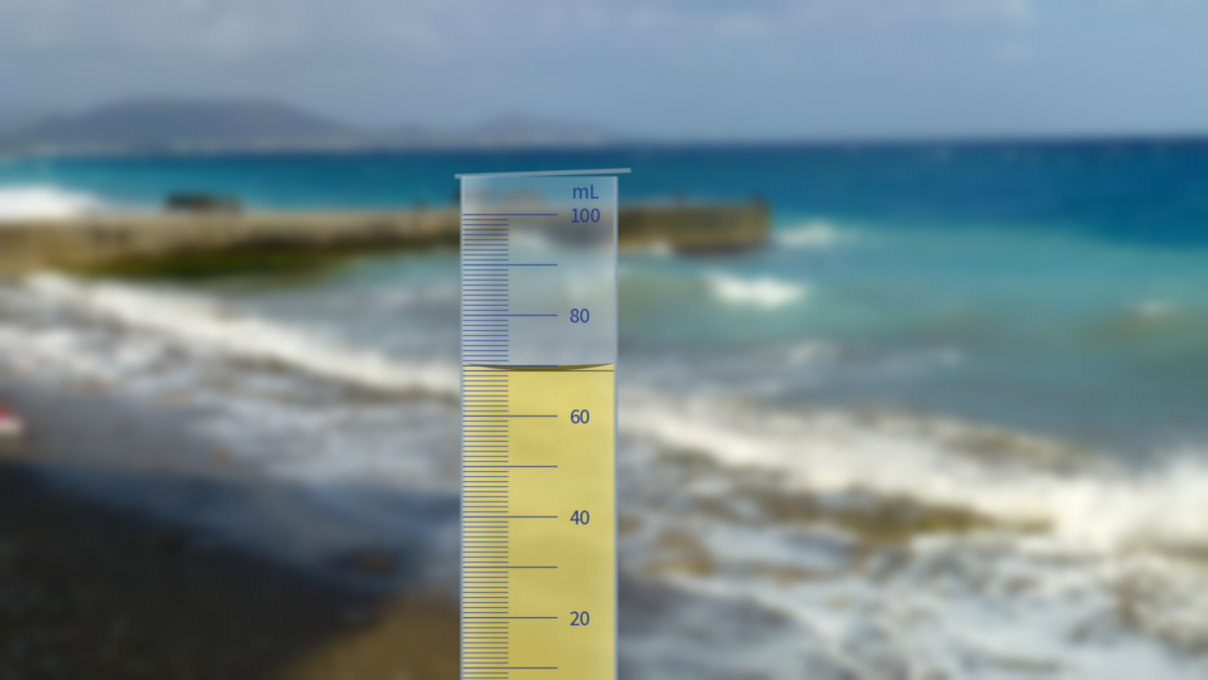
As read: **69** mL
